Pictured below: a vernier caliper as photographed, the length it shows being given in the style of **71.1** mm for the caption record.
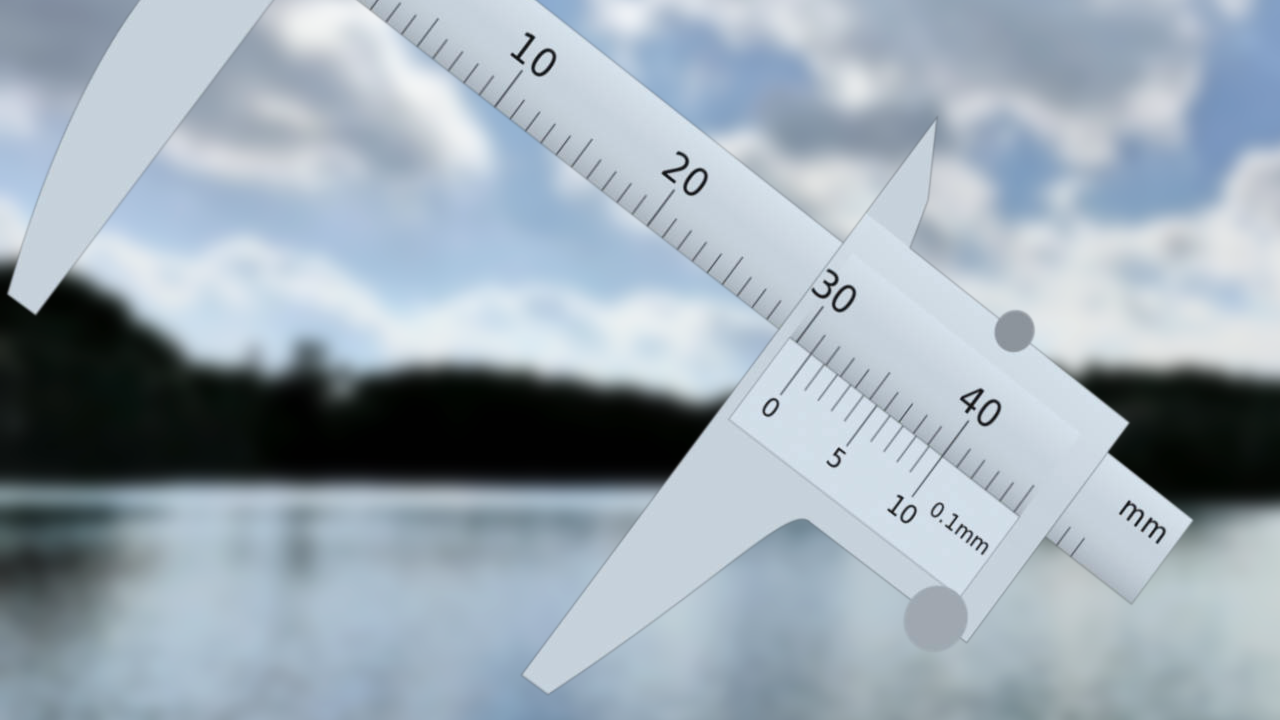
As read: **31.0** mm
